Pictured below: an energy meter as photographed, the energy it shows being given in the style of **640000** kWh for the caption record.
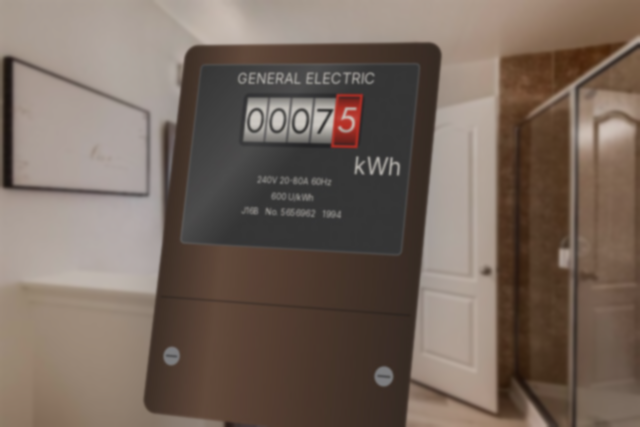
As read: **7.5** kWh
